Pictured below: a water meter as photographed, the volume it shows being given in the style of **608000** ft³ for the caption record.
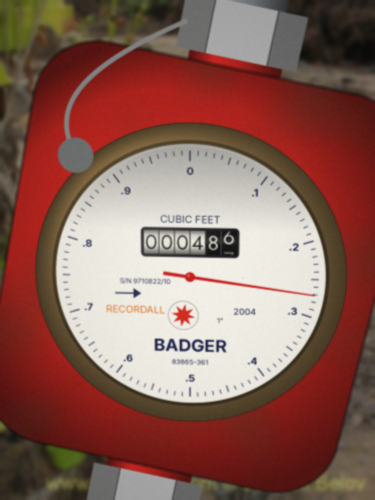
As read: **486.27** ft³
